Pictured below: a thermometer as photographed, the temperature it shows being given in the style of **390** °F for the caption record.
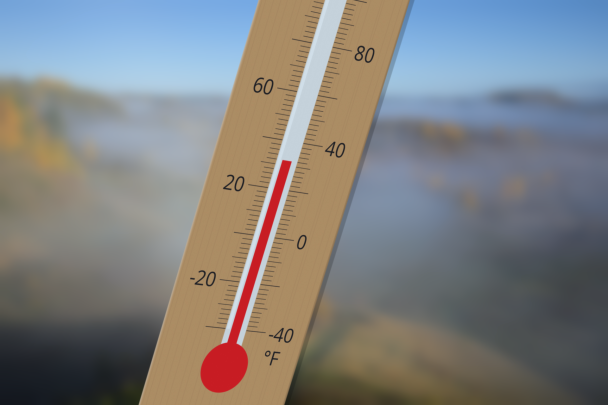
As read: **32** °F
